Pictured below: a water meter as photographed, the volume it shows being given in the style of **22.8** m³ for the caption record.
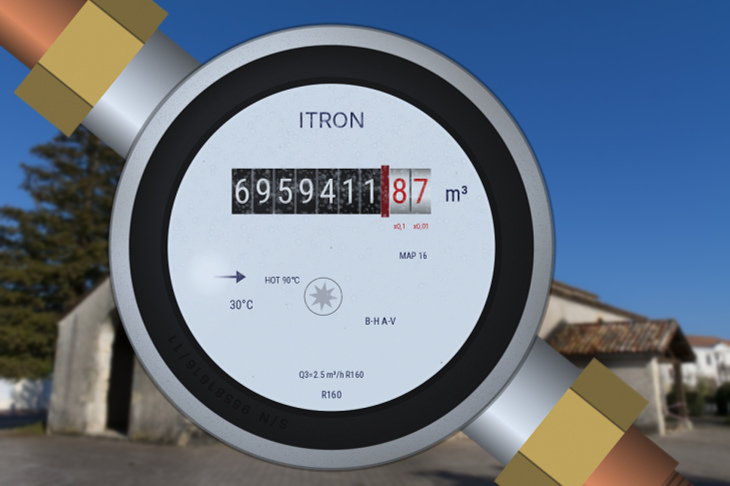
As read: **6959411.87** m³
